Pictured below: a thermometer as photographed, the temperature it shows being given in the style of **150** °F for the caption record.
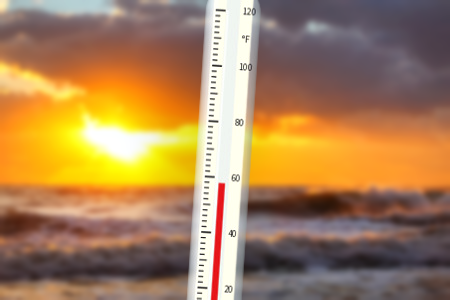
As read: **58** °F
